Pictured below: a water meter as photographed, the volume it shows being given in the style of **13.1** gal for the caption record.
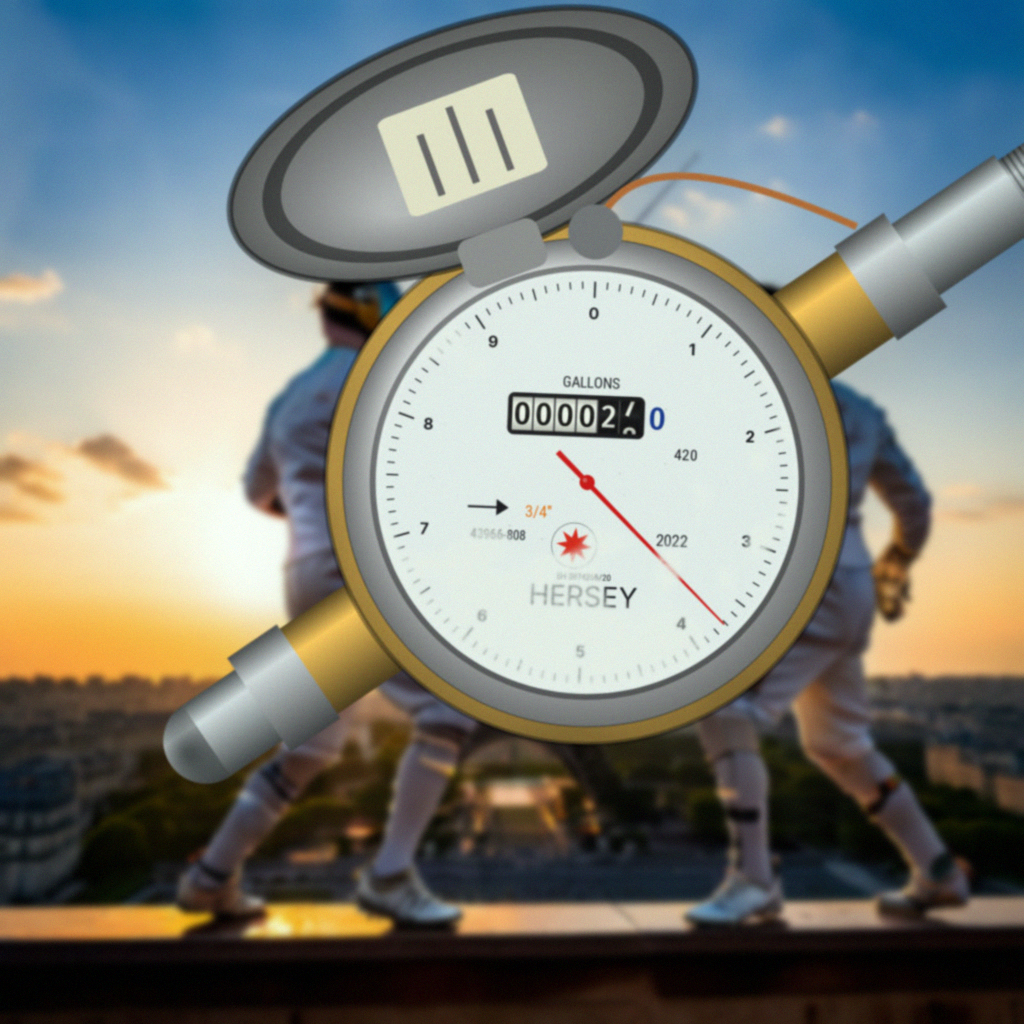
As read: **273.7** gal
